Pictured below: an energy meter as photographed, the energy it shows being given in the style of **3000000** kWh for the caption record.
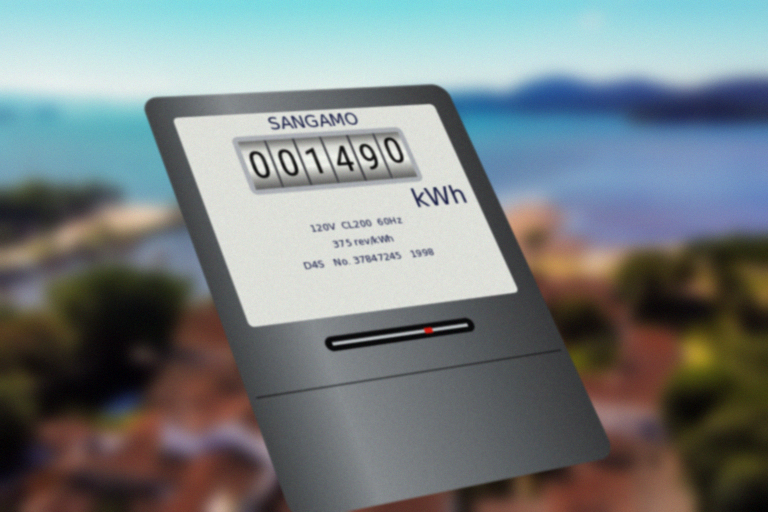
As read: **1490** kWh
